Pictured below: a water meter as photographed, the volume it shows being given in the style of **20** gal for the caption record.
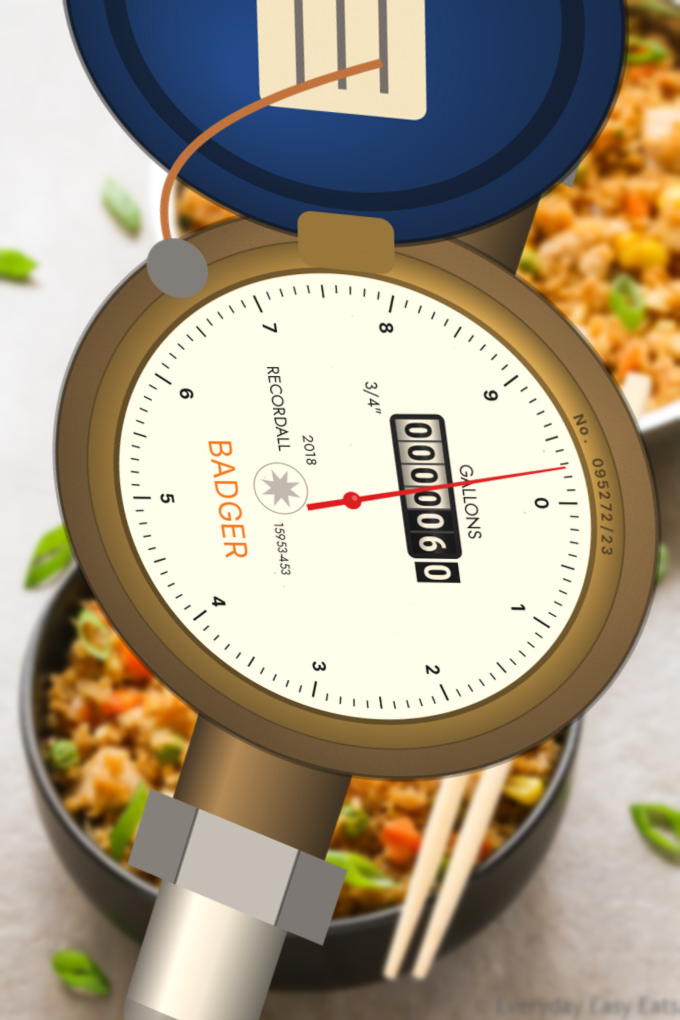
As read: **59.7** gal
